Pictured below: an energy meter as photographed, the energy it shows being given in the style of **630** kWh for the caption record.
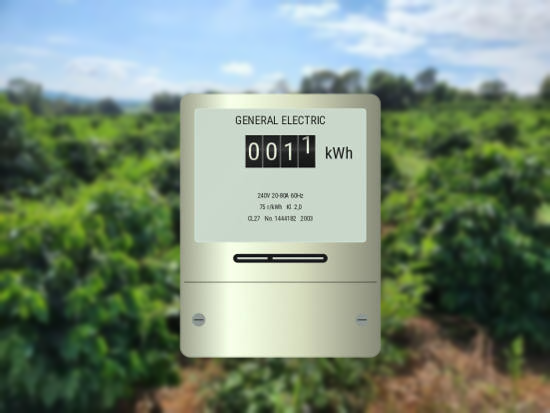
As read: **11** kWh
